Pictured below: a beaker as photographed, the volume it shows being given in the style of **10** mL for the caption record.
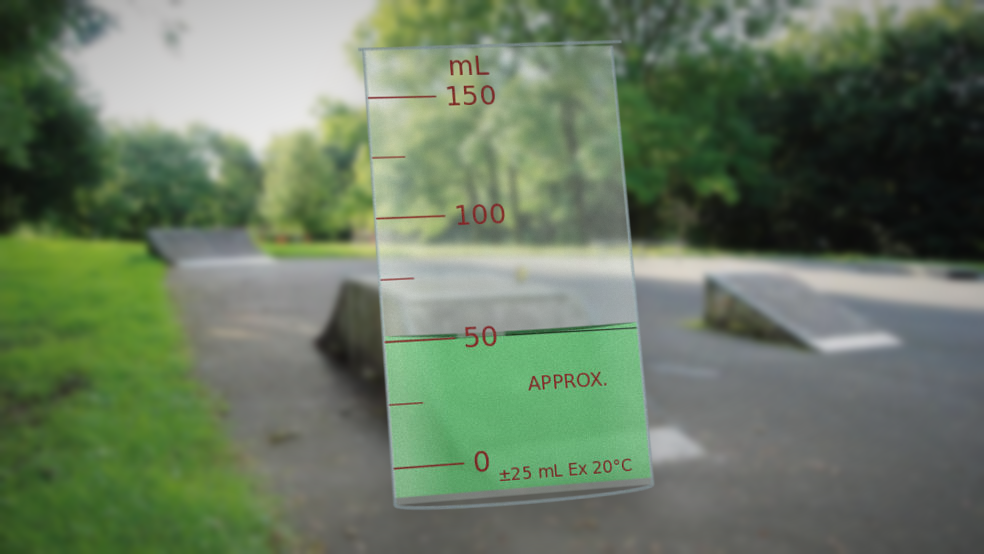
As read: **50** mL
